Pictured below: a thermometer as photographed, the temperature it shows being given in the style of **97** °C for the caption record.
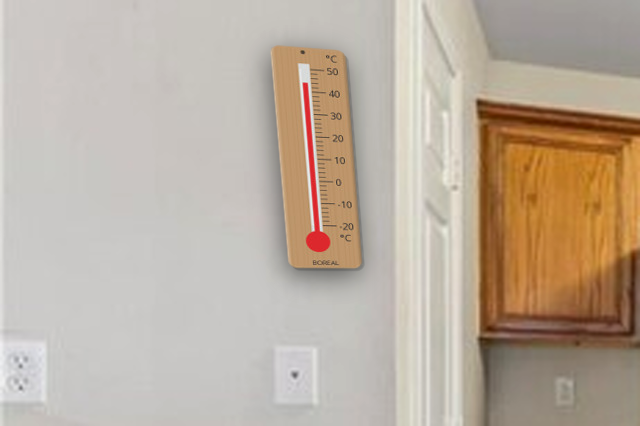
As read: **44** °C
